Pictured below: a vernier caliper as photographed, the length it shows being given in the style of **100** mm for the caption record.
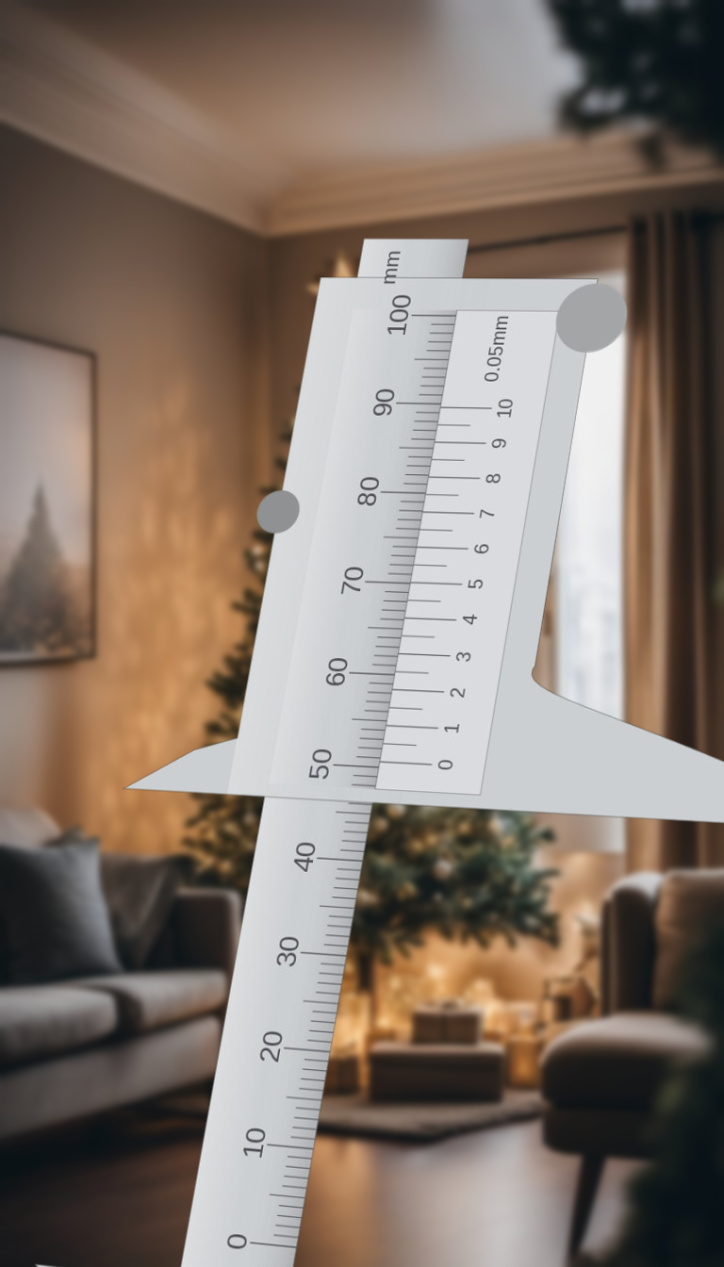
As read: **50.6** mm
